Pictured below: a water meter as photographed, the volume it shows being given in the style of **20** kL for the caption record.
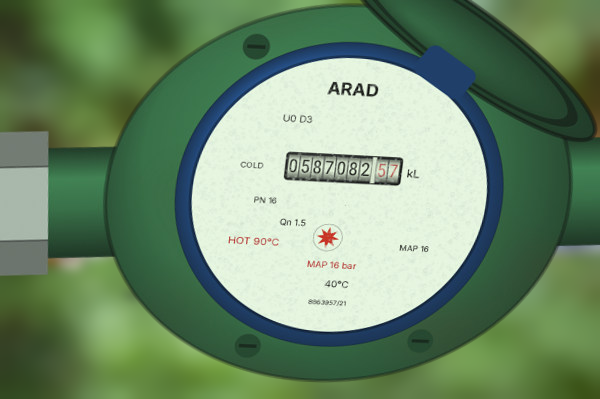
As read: **587082.57** kL
